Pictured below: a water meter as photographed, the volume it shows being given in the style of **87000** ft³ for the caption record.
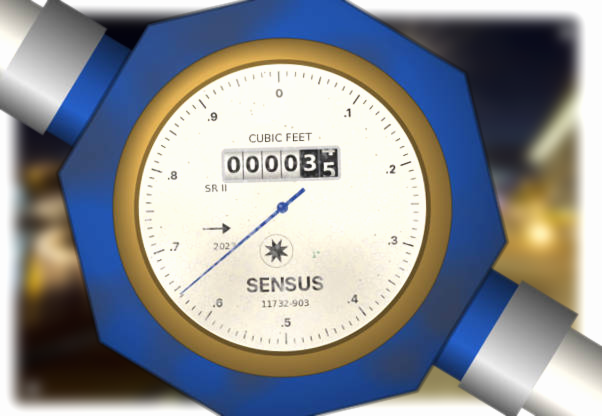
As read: **34.64** ft³
